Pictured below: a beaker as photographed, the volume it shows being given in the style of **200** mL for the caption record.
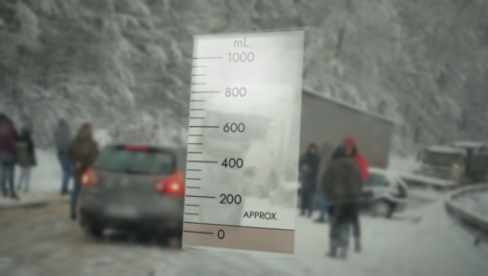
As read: **50** mL
